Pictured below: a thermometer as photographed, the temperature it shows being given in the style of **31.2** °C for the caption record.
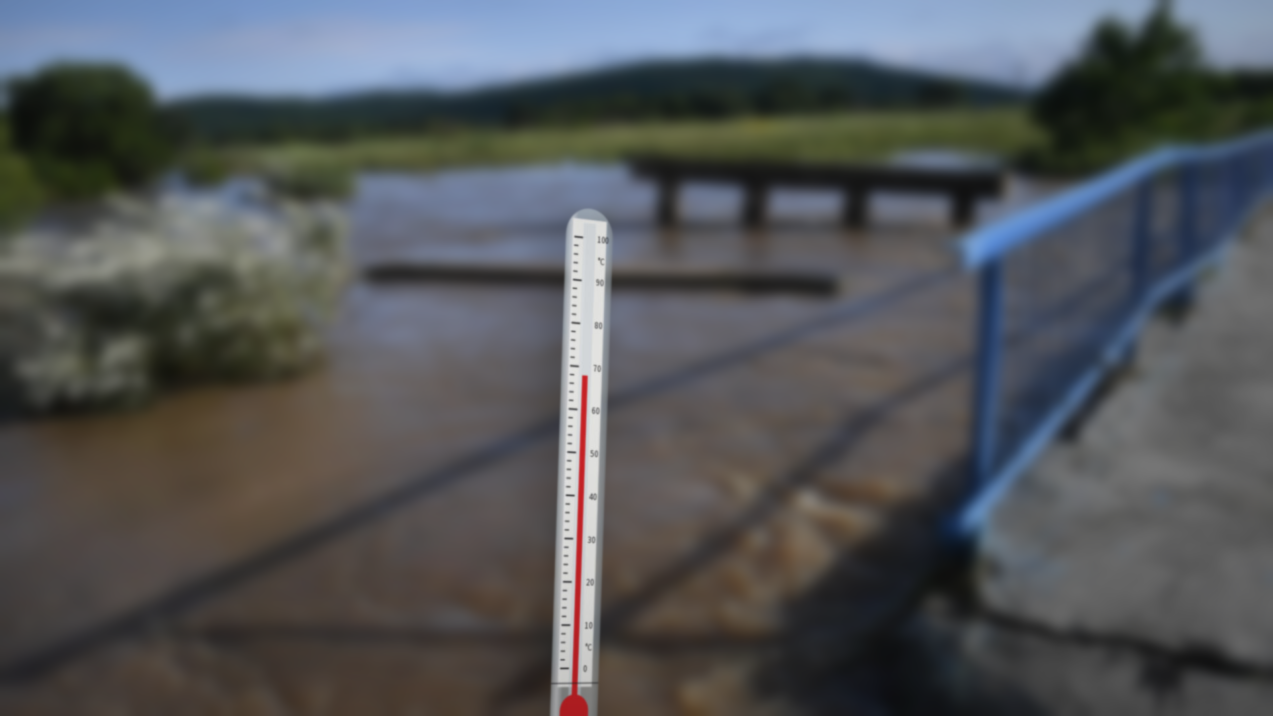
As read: **68** °C
